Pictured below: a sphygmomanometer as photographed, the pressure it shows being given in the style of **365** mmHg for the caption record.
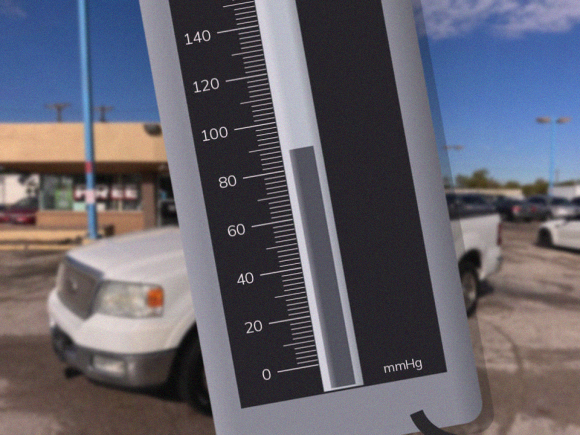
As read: **88** mmHg
